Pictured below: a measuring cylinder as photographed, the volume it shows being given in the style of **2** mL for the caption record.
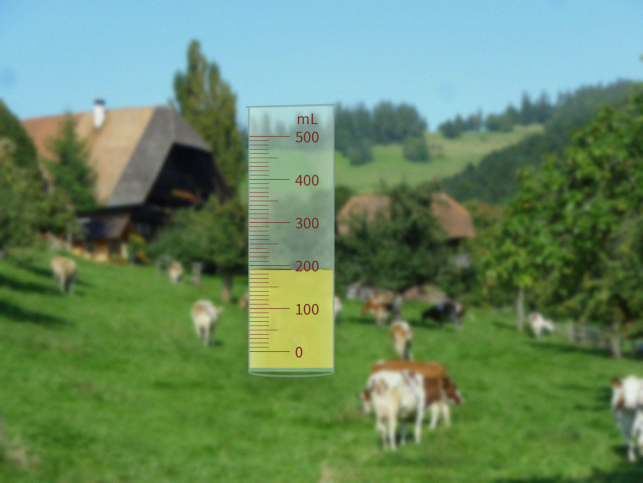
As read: **190** mL
